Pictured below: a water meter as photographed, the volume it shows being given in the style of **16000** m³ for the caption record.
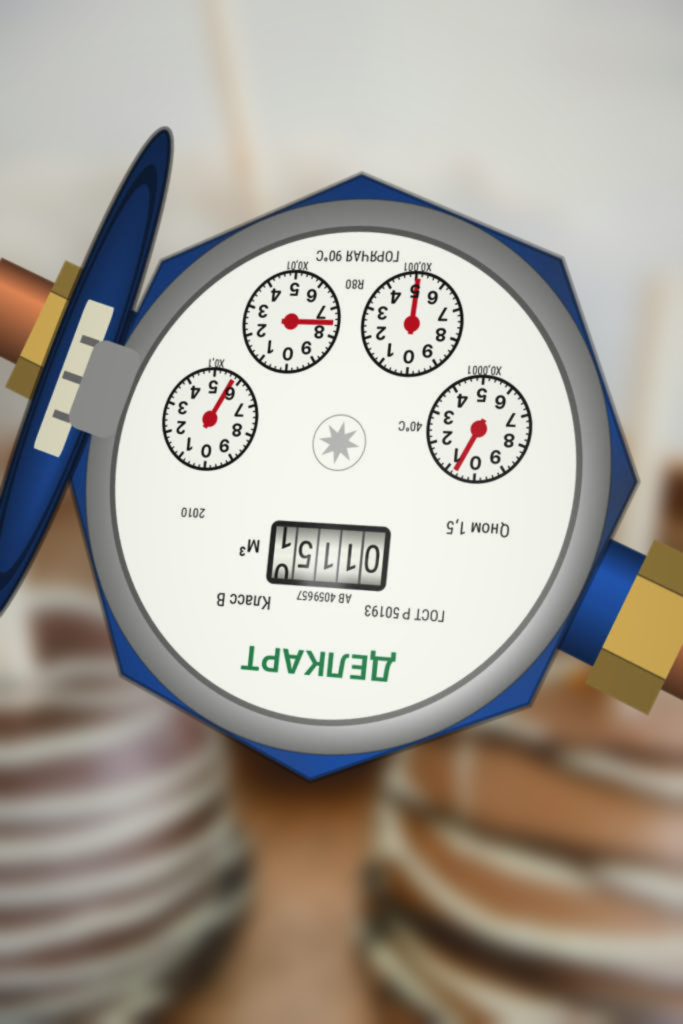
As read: **1150.5750** m³
